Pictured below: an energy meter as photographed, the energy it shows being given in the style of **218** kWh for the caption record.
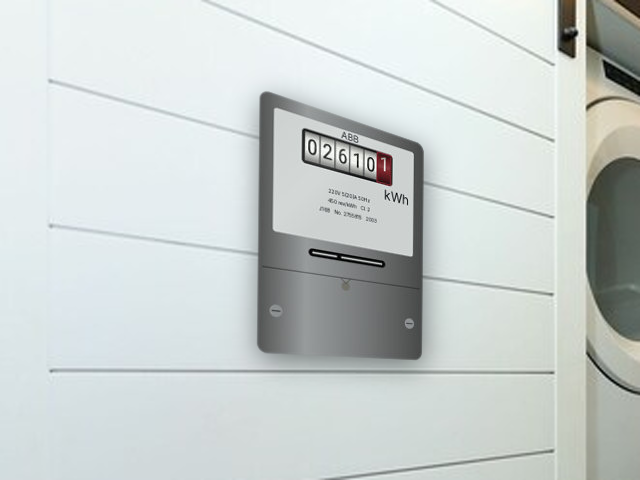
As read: **2610.1** kWh
